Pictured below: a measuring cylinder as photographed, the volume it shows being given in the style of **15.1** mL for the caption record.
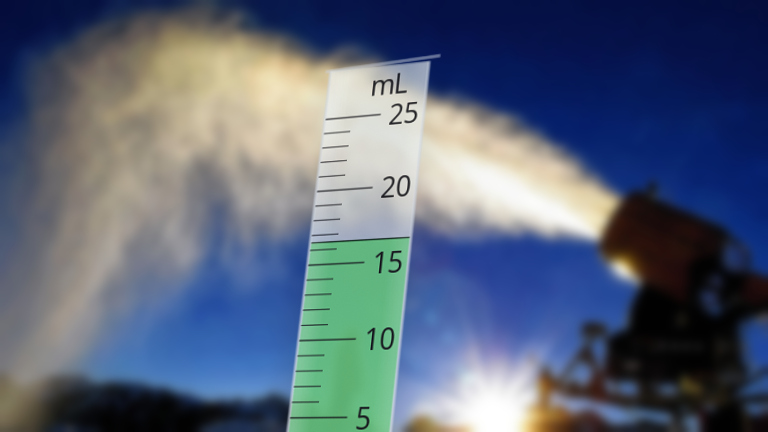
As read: **16.5** mL
